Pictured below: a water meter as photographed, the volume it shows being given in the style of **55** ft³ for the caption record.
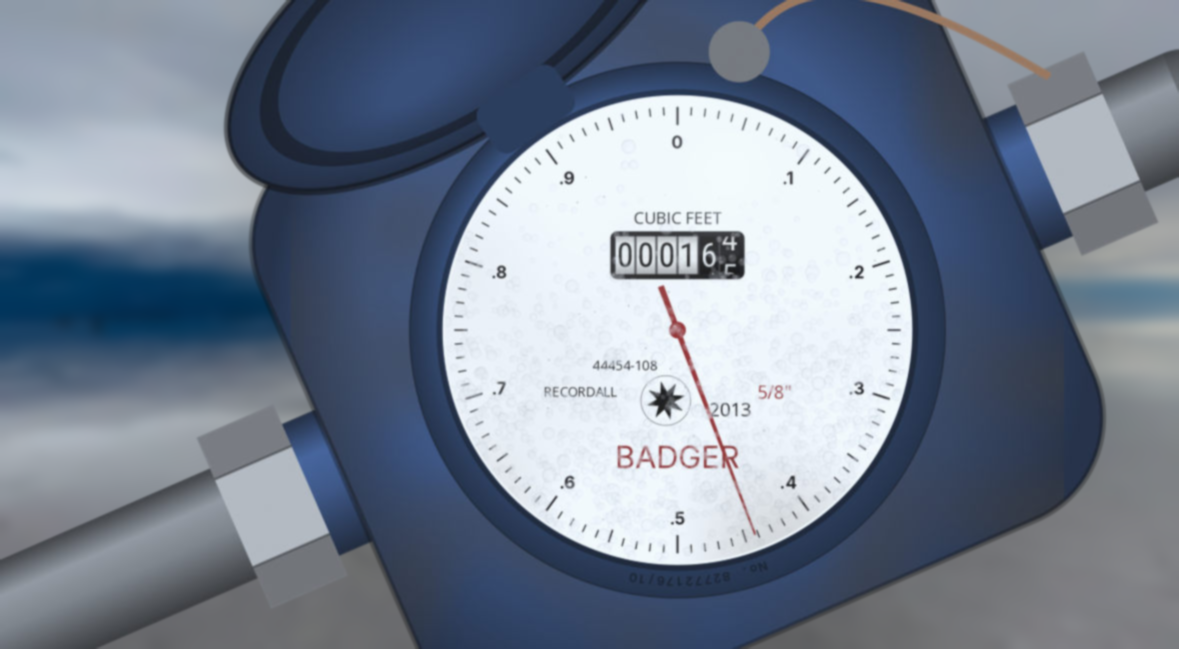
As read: **164.44** ft³
